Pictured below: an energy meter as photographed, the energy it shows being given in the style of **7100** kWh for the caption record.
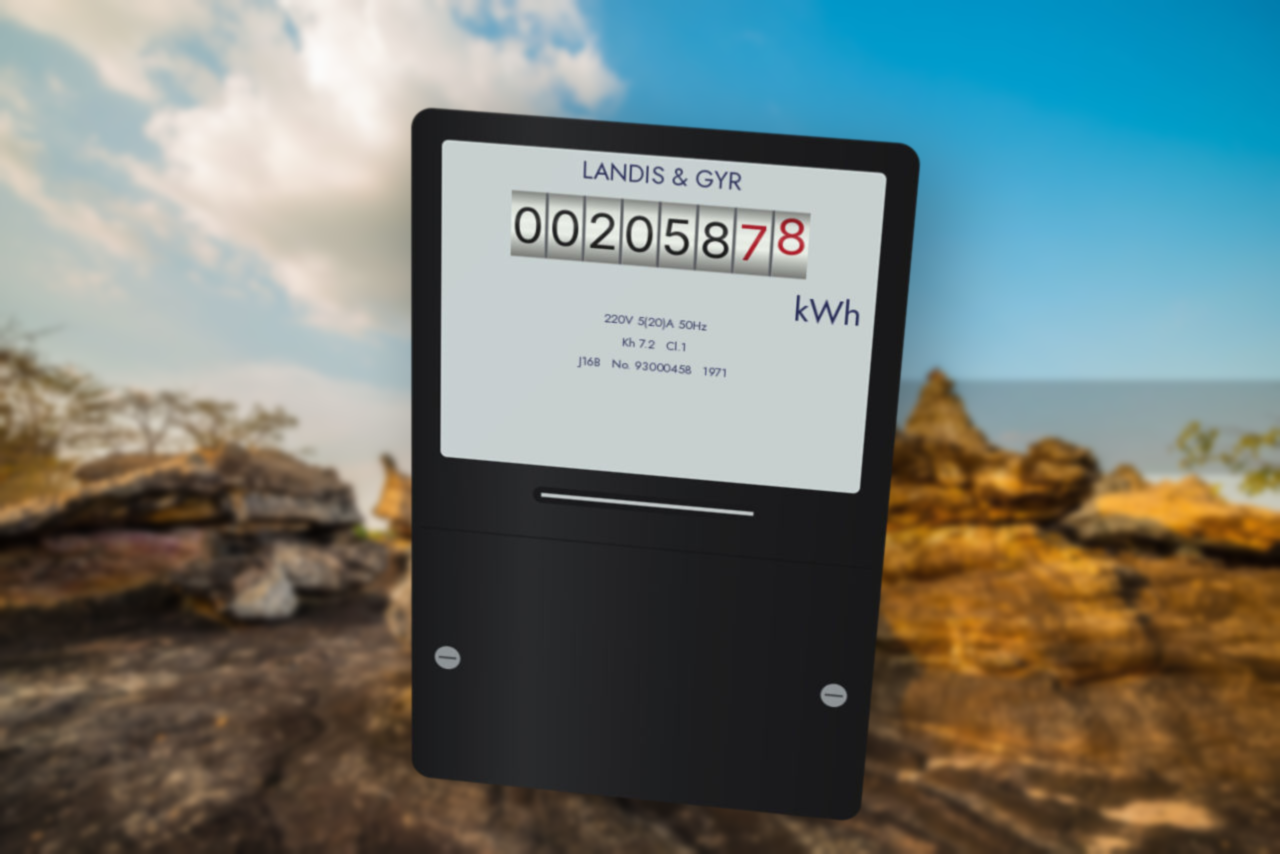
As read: **2058.78** kWh
